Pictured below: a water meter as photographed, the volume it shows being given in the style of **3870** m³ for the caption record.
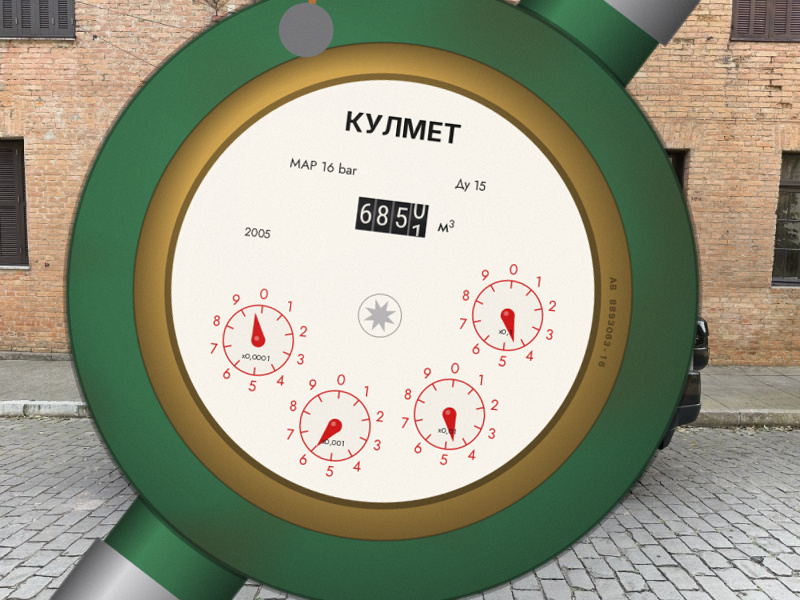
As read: **6850.4459** m³
